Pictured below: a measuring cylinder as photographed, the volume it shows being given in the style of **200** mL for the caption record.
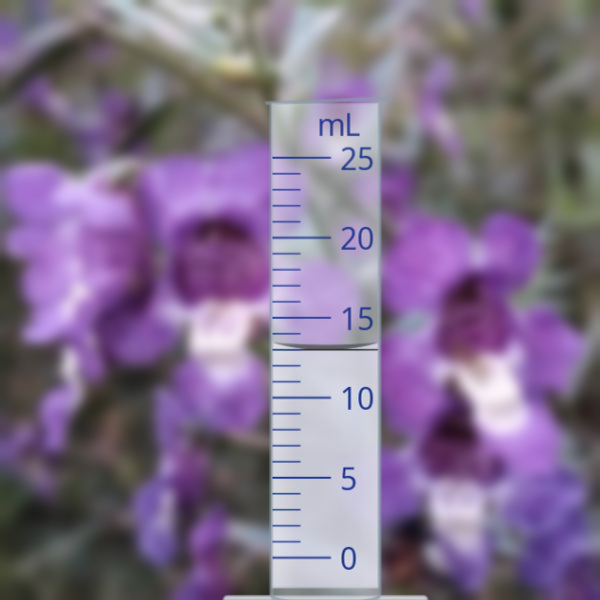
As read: **13** mL
